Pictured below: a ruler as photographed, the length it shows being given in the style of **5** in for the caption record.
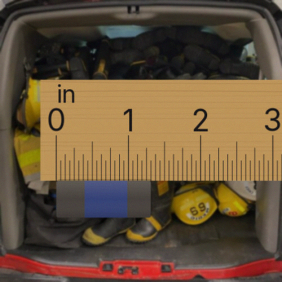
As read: **1.3125** in
